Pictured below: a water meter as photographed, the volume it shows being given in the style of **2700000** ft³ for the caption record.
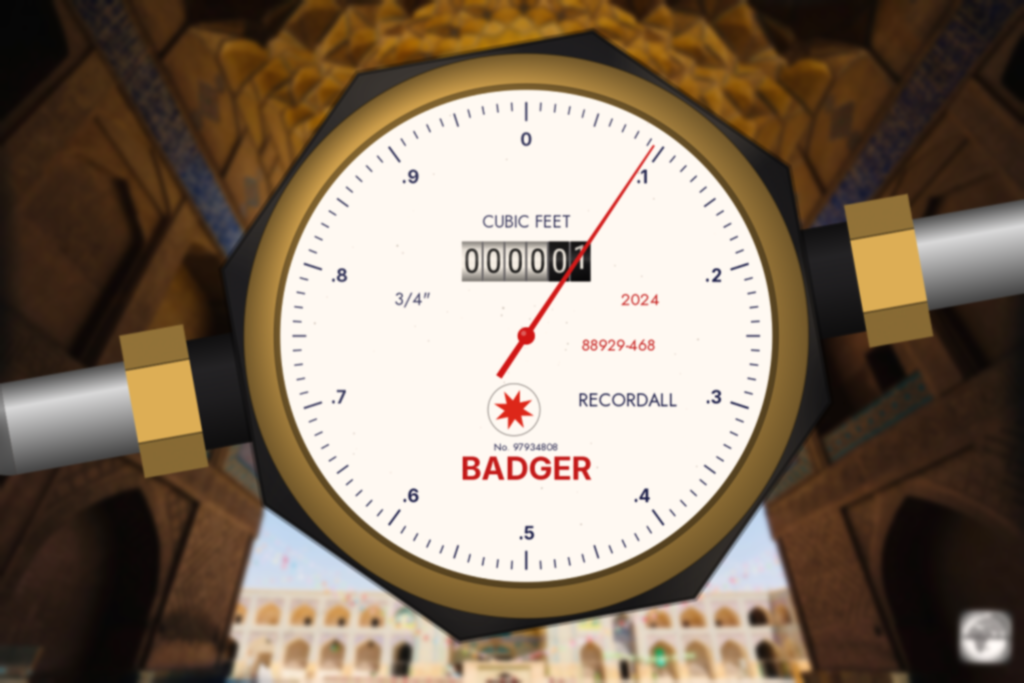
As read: **1.09** ft³
